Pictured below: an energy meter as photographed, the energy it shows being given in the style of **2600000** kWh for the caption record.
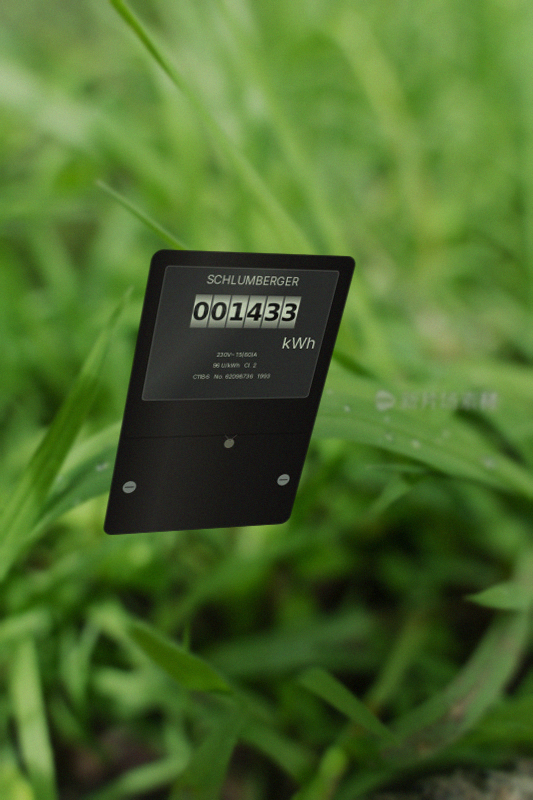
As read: **1433** kWh
